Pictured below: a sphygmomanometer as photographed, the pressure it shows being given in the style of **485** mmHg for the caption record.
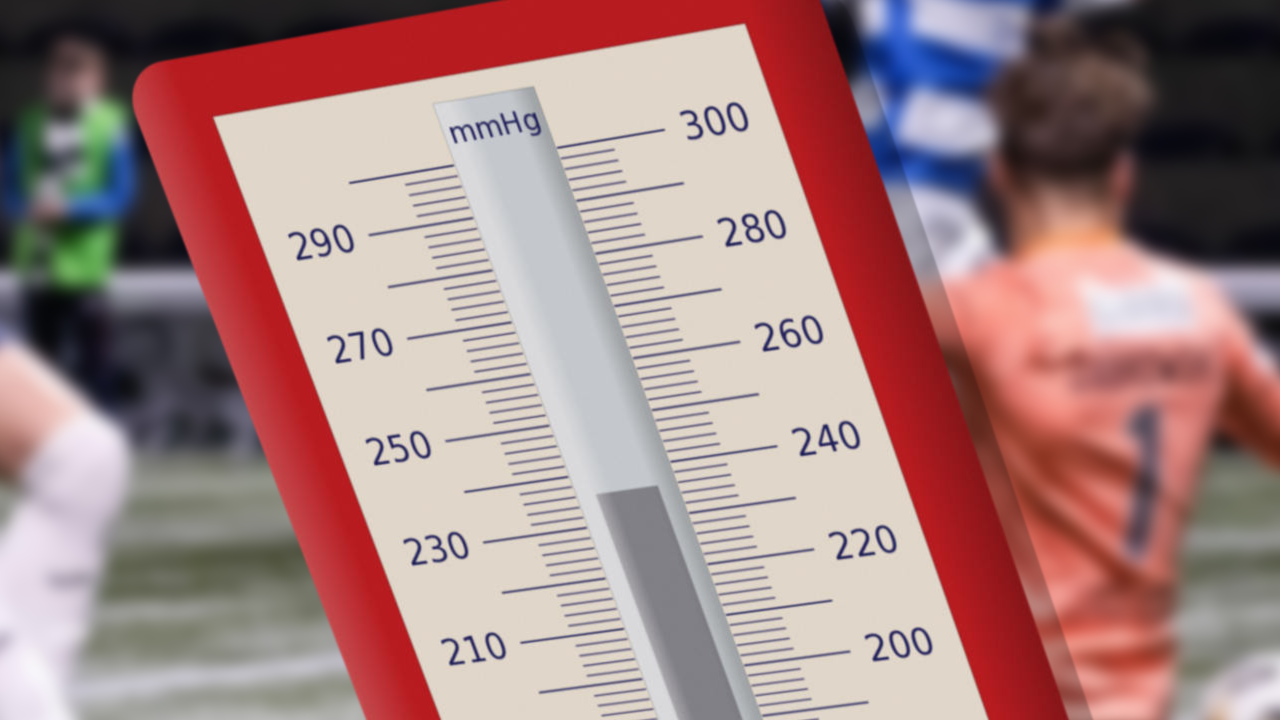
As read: **236** mmHg
